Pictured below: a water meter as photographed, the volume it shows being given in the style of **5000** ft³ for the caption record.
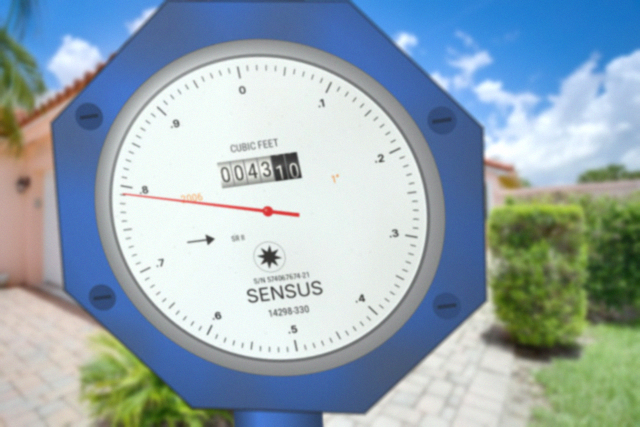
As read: **4309.79** ft³
